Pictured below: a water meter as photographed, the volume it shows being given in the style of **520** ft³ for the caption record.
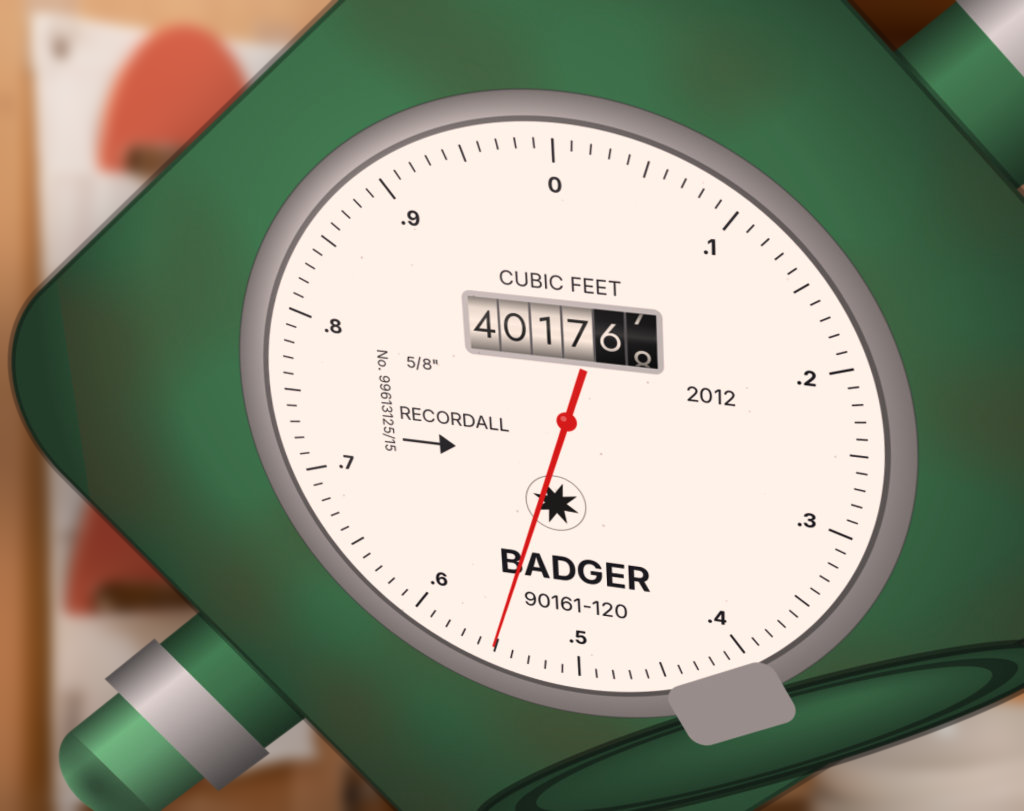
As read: **401767.55** ft³
